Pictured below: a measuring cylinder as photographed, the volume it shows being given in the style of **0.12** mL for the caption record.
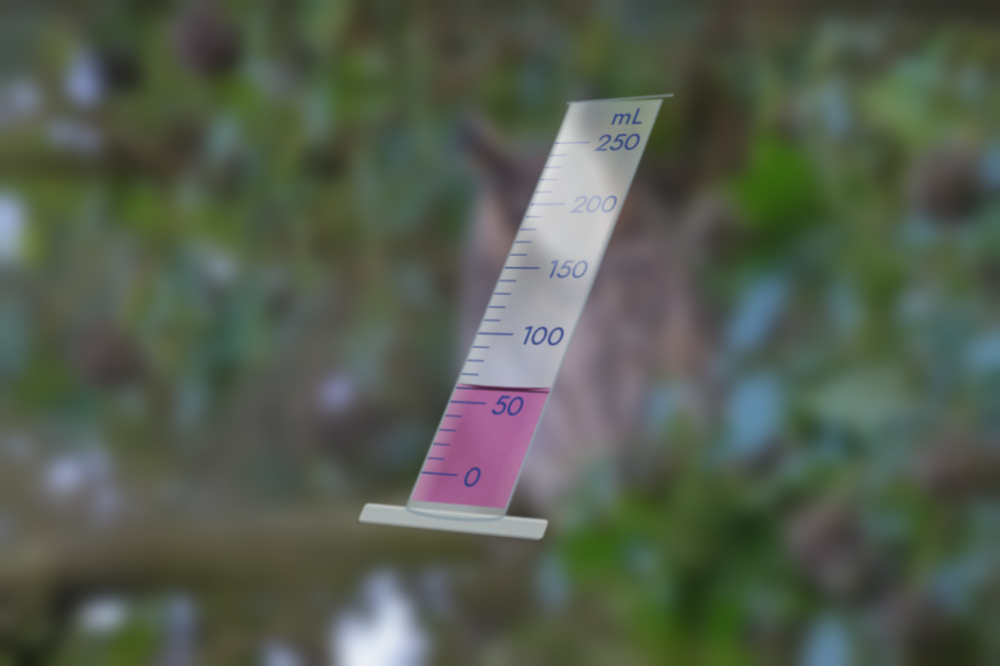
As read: **60** mL
